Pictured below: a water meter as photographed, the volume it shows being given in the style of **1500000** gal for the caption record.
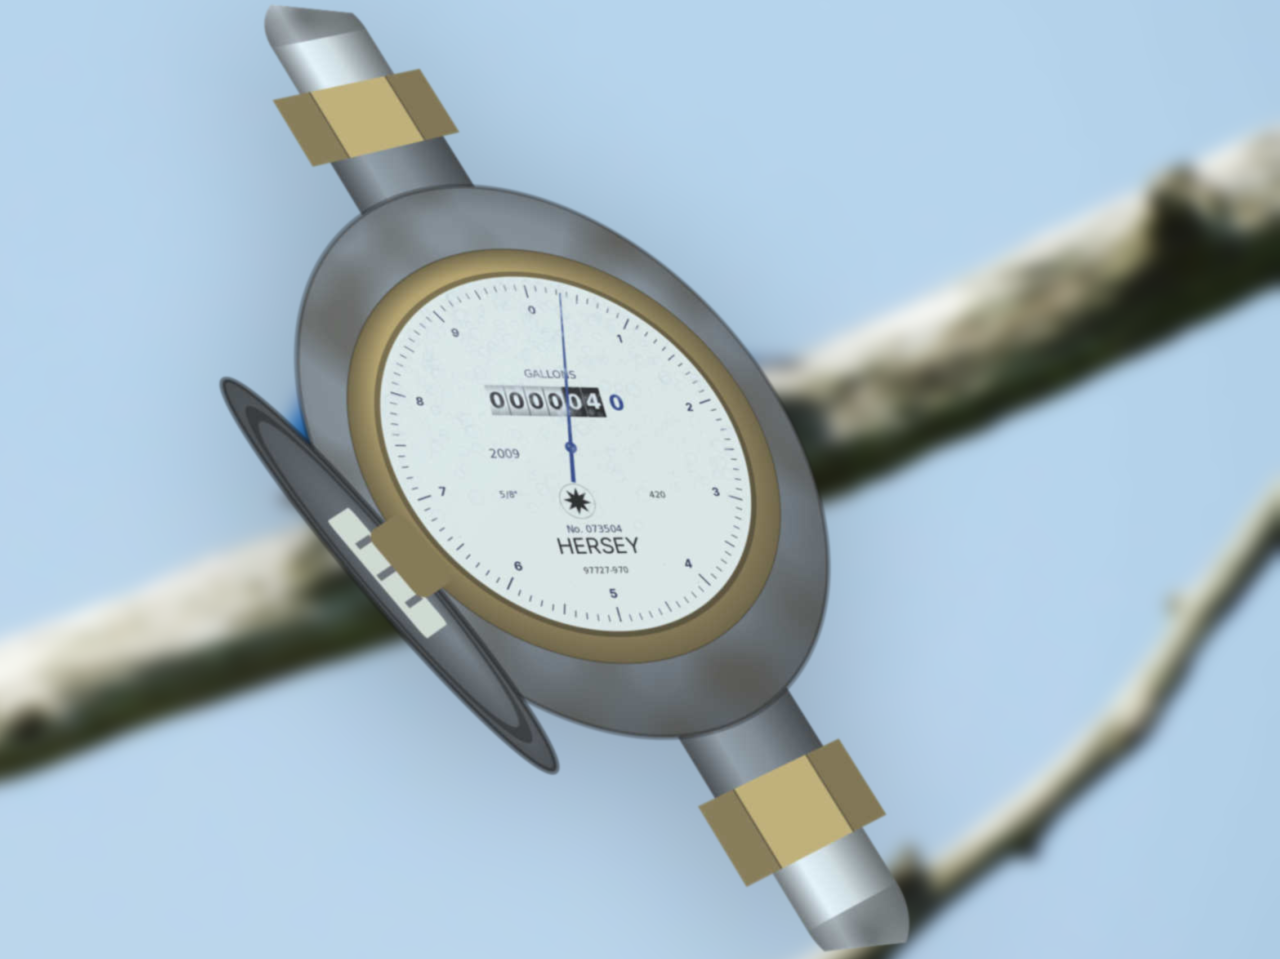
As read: **40.3** gal
